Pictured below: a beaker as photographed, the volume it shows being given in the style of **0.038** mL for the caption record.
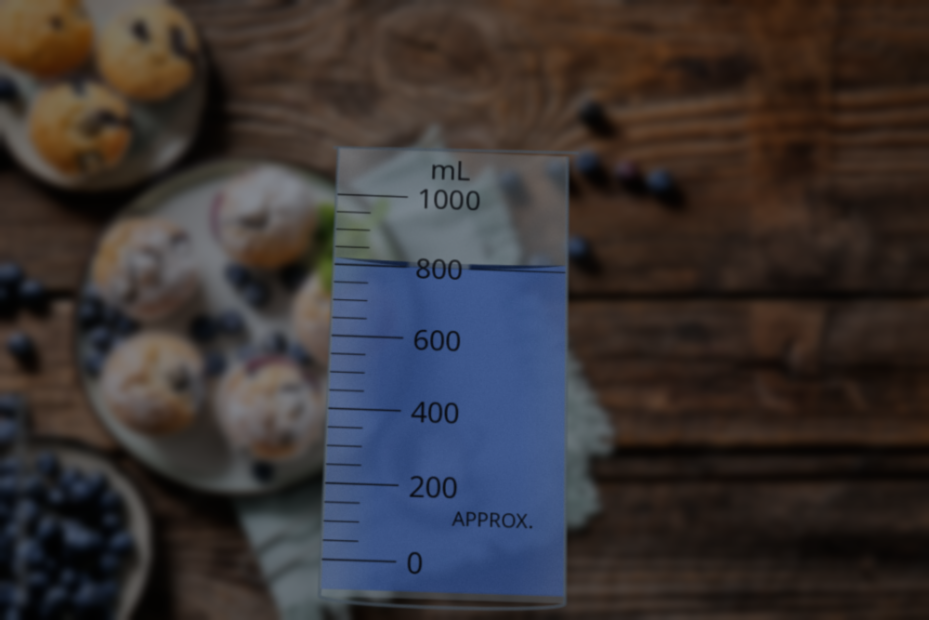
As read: **800** mL
